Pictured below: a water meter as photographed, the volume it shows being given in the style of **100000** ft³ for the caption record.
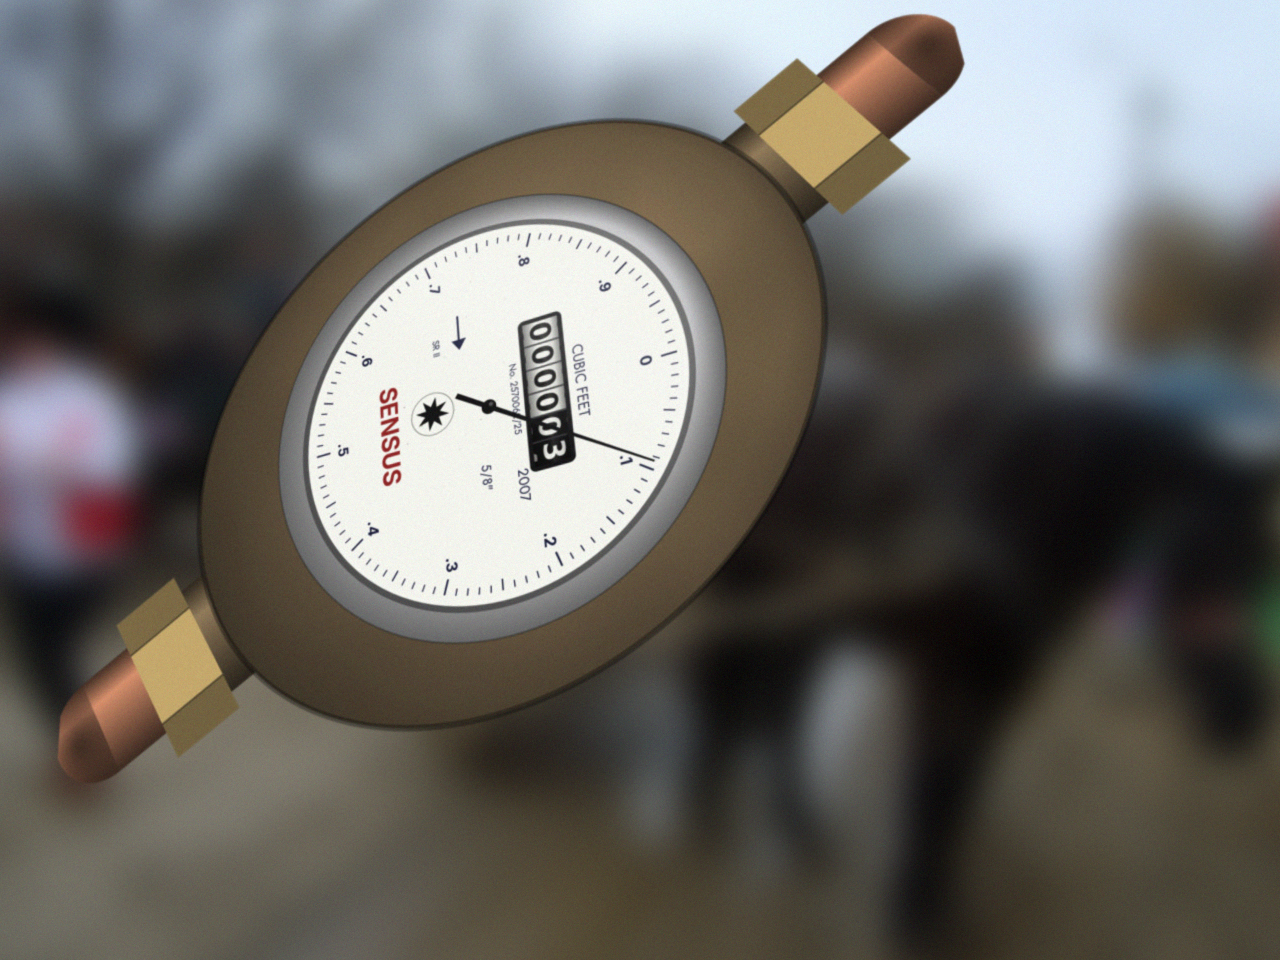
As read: **3.09** ft³
